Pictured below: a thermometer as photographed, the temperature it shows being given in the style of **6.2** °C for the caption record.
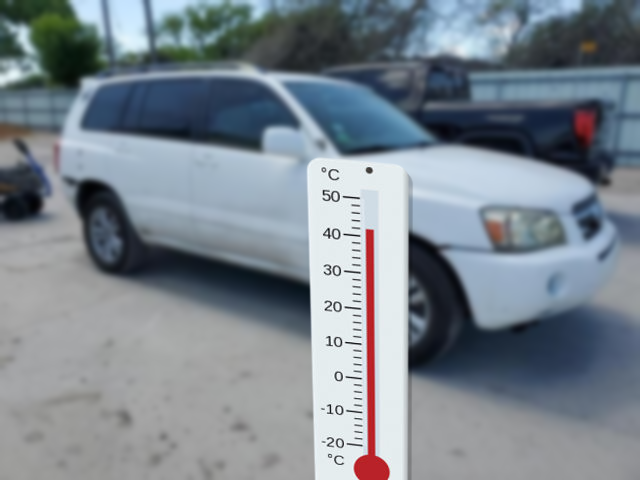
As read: **42** °C
